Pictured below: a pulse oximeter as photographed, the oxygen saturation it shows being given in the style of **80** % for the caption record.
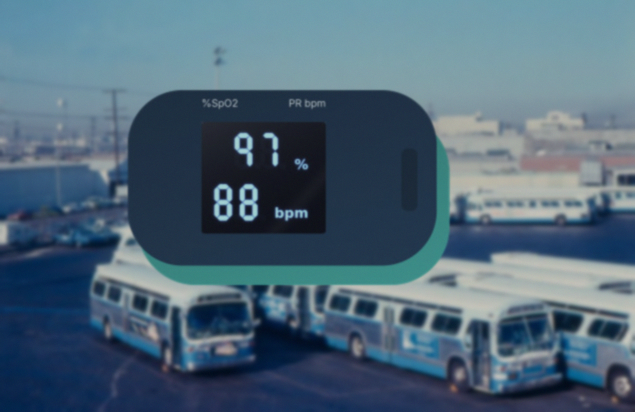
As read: **97** %
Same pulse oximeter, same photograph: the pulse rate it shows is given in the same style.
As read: **88** bpm
